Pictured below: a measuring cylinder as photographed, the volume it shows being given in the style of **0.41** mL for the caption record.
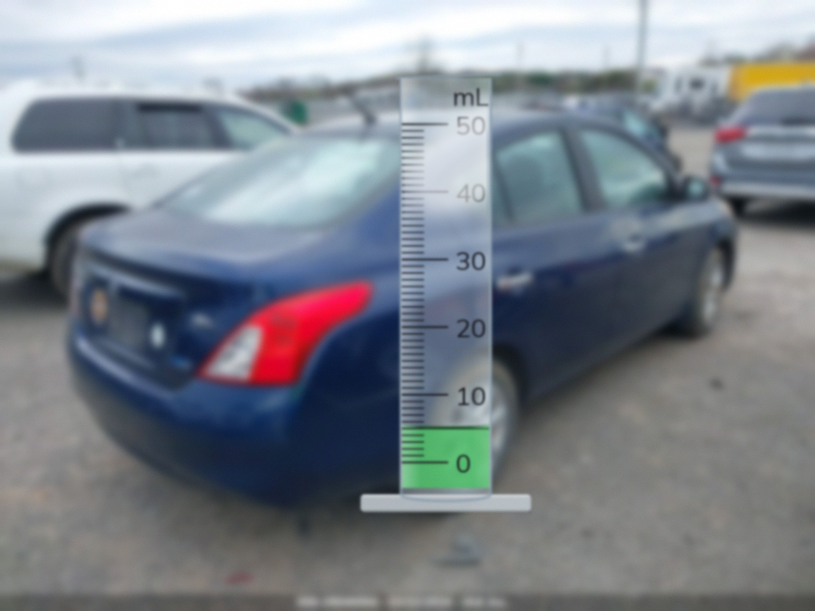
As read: **5** mL
